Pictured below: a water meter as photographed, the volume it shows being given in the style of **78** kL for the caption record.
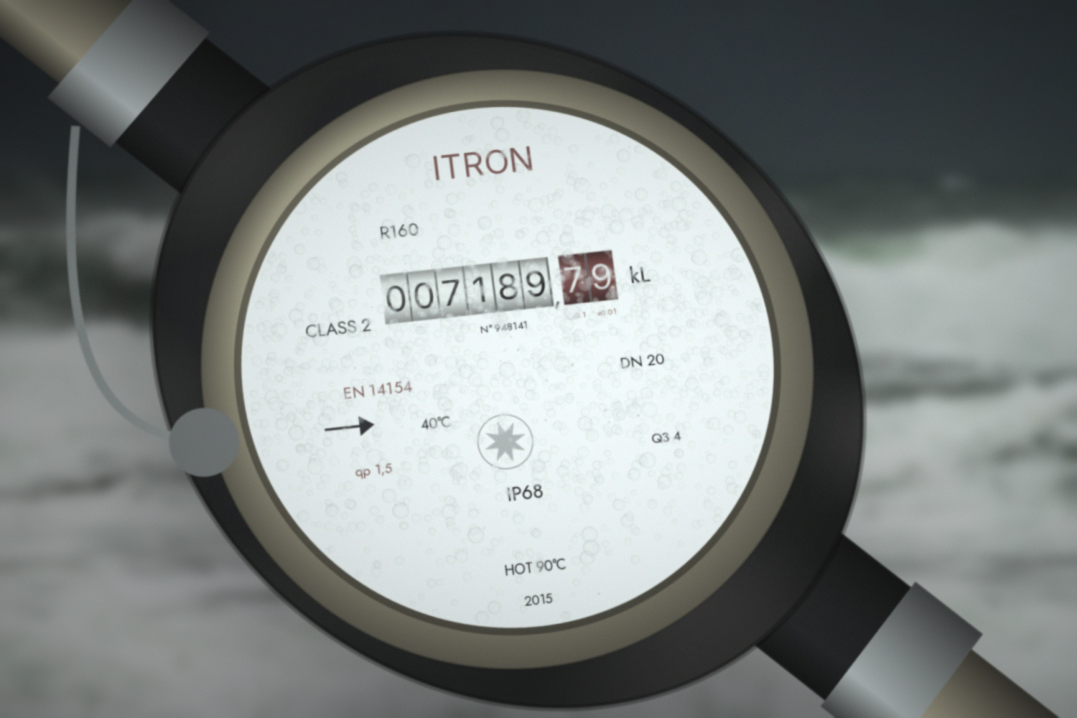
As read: **7189.79** kL
